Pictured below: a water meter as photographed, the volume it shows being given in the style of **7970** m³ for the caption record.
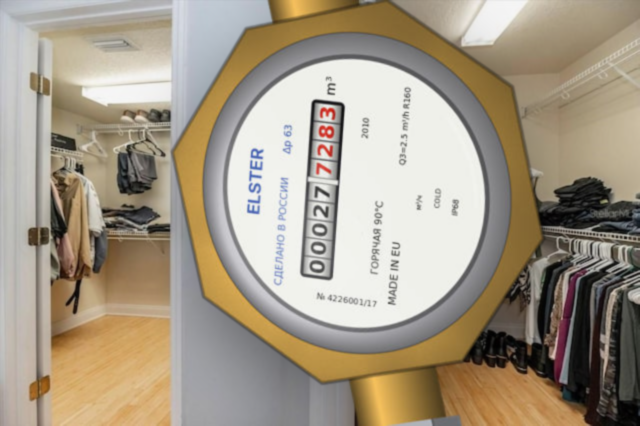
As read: **27.7283** m³
